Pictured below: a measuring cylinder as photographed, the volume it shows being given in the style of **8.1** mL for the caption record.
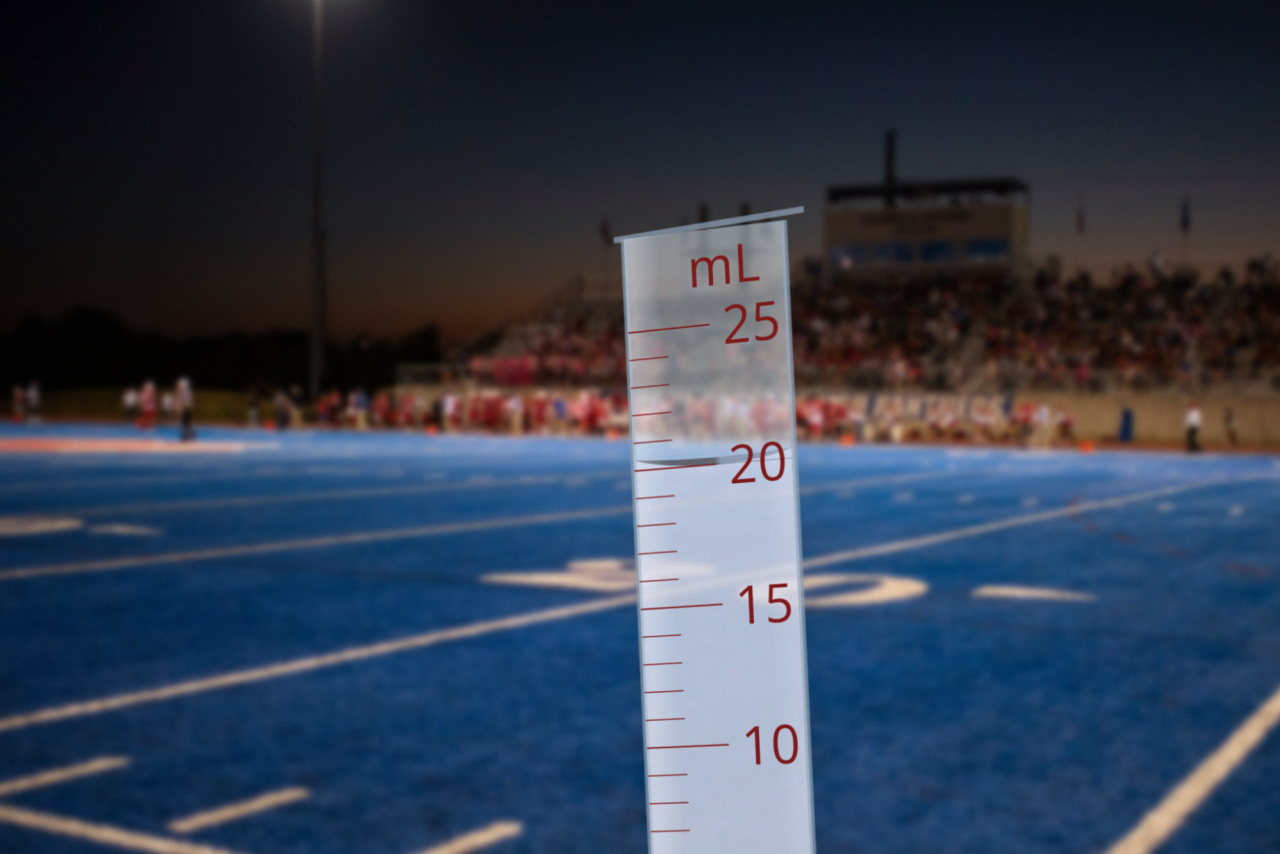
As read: **20** mL
